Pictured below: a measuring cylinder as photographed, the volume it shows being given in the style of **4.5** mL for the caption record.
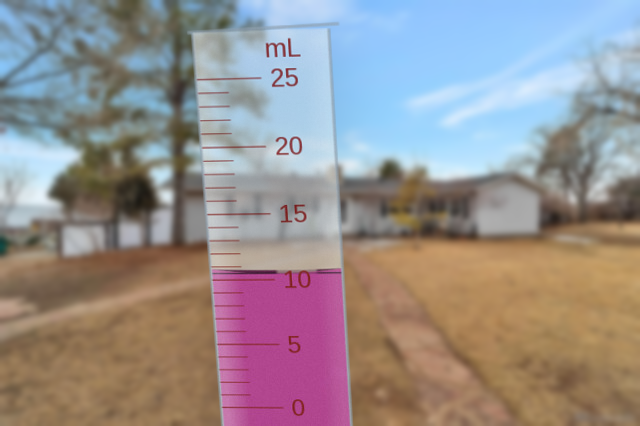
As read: **10.5** mL
